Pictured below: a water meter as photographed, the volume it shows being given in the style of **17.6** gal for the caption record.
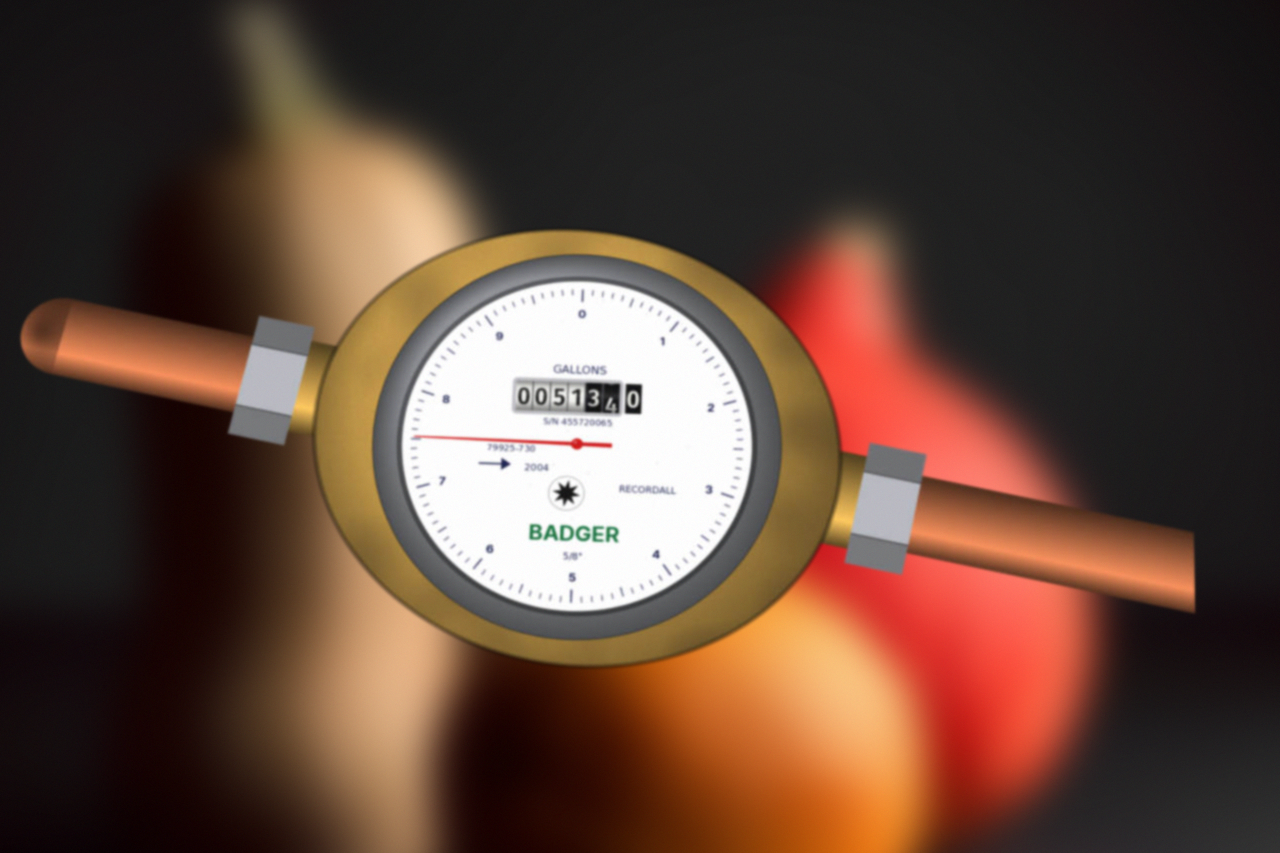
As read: **51337.5** gal
